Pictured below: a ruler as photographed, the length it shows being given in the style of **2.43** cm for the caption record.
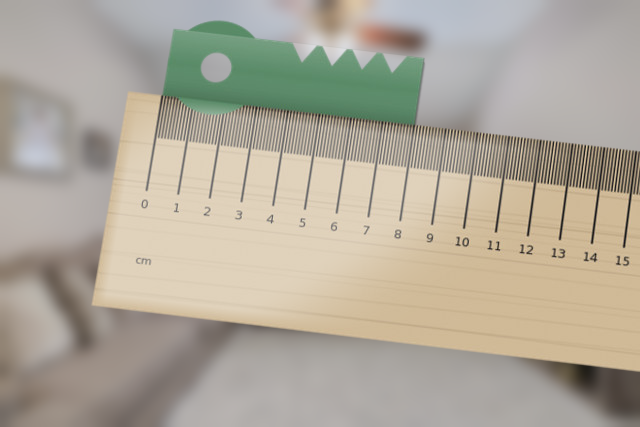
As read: **8** cm
